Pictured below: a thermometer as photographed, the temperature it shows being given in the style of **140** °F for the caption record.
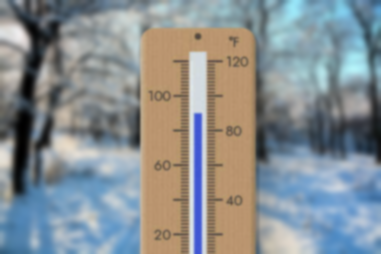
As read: **90** °F
